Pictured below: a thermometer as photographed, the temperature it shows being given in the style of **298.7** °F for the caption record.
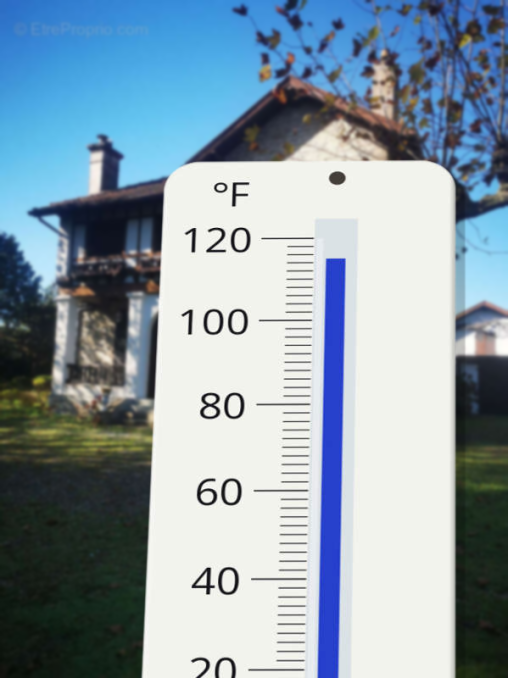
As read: **115** °F
